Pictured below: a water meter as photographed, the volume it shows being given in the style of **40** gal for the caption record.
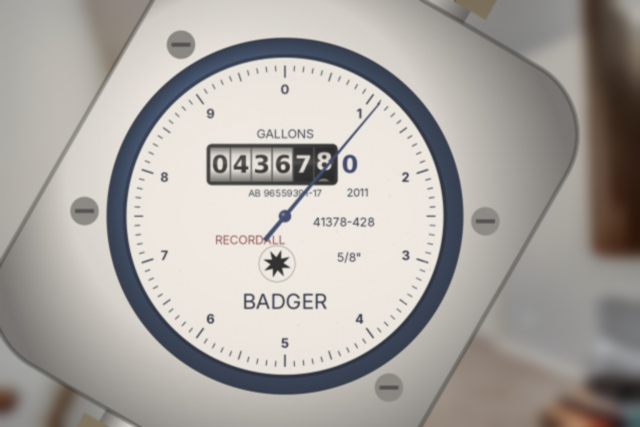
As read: **436781.1** gal
